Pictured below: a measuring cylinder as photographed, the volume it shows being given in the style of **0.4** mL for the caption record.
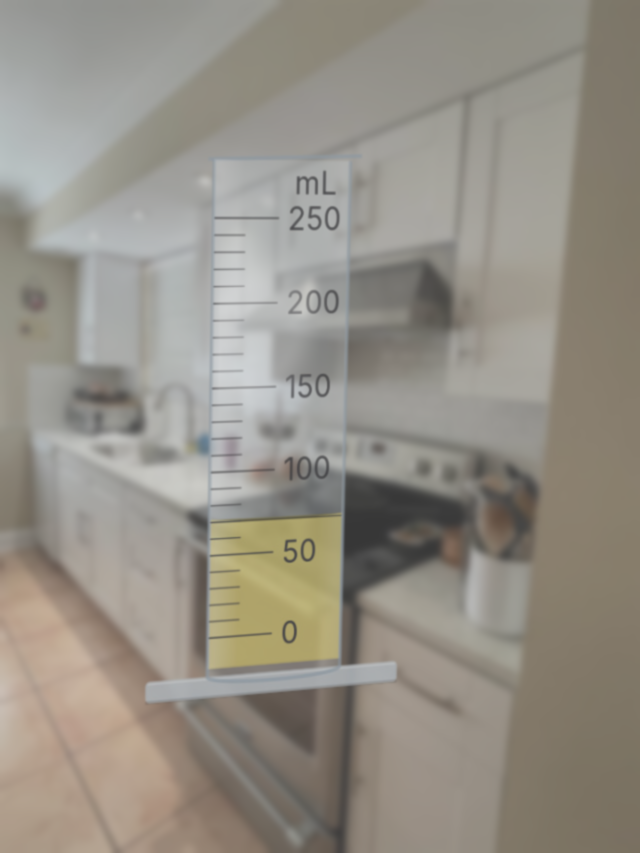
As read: **70** mL
